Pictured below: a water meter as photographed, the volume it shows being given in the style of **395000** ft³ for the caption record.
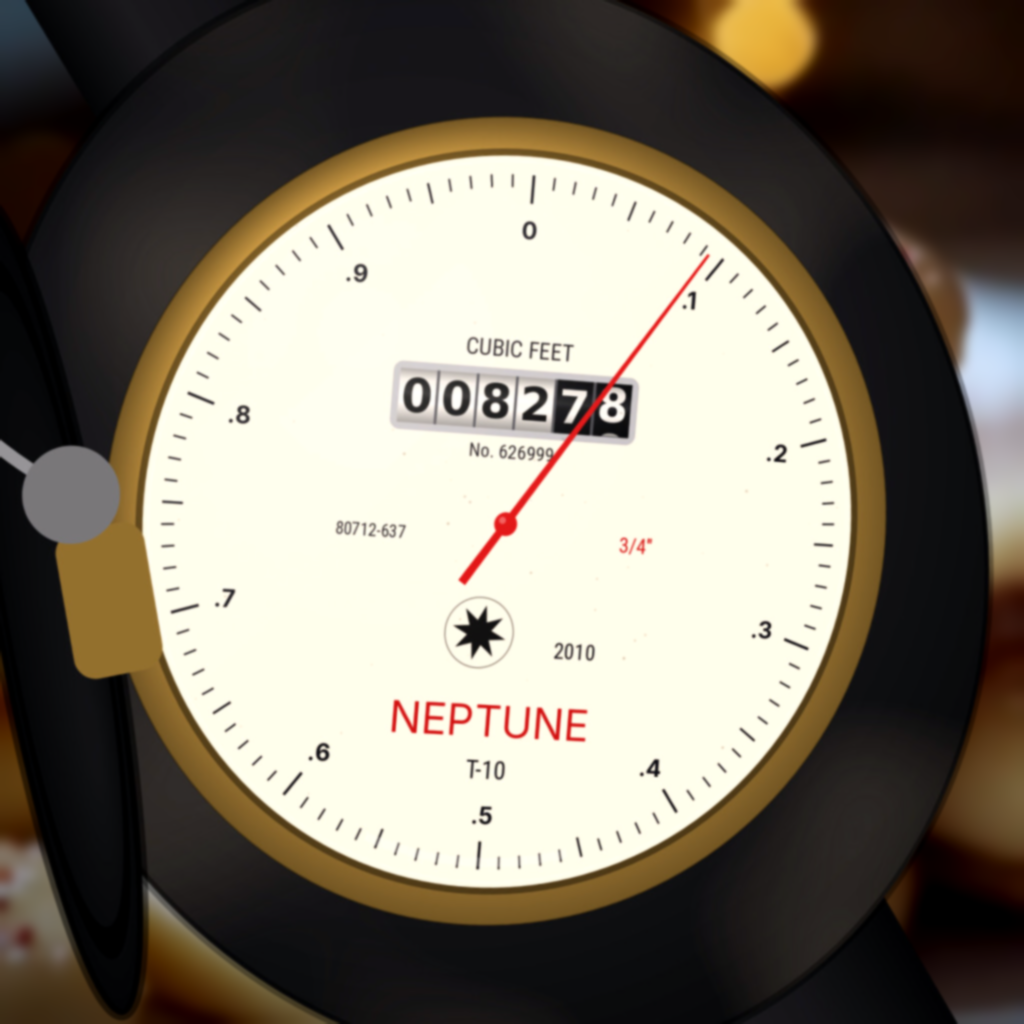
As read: **8278.09** ft³
